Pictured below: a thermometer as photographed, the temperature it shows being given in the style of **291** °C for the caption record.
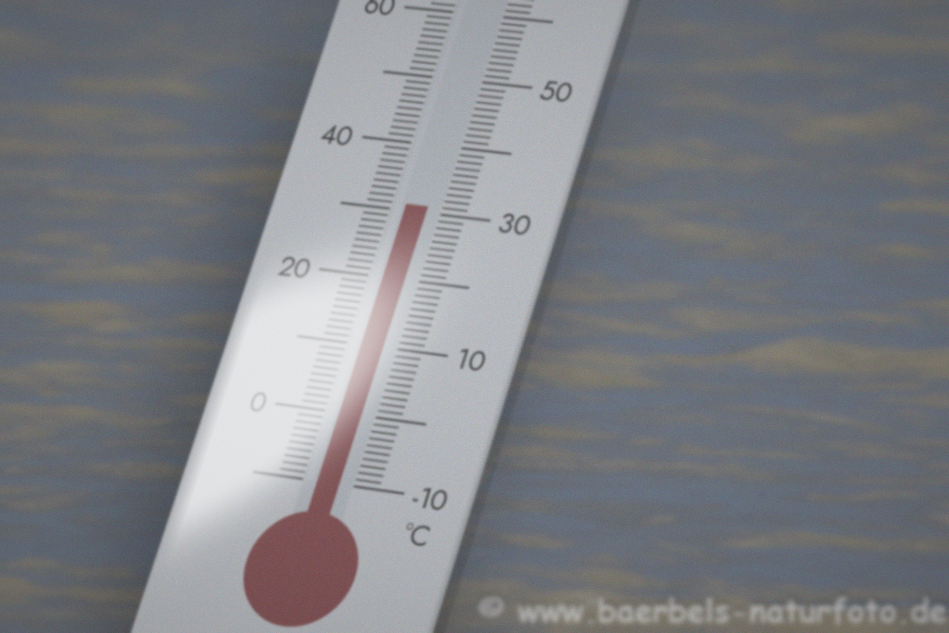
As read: **31** °C
